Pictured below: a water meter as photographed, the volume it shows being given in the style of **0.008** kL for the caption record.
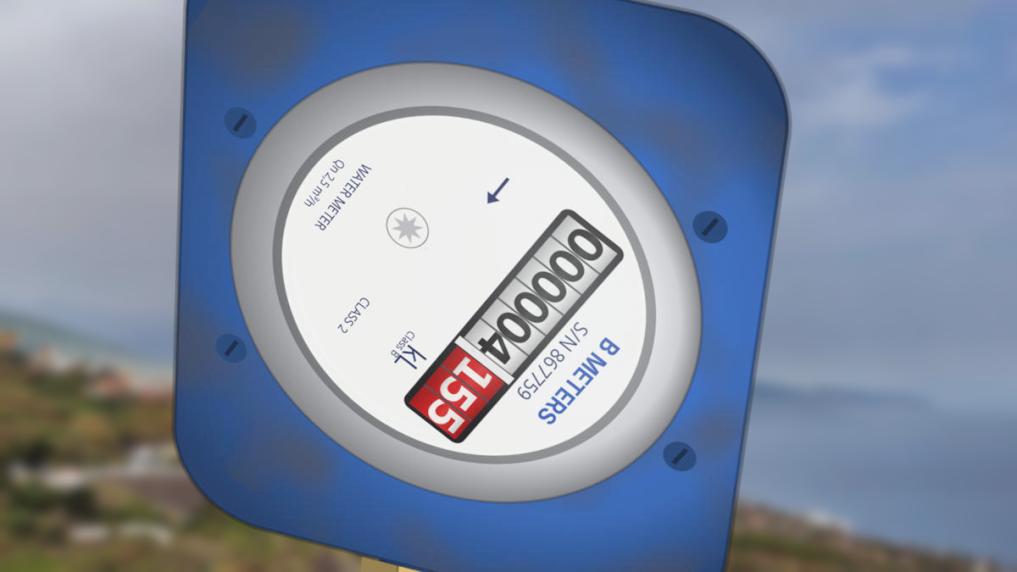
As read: **4.155** kL
